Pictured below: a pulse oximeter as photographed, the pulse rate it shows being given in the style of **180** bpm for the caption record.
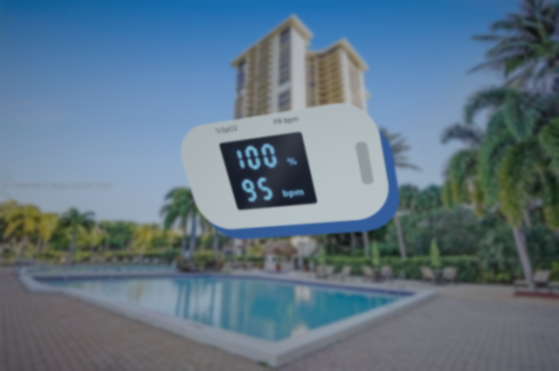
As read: **95** bpm
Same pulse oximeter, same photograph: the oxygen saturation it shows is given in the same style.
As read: **100** %
